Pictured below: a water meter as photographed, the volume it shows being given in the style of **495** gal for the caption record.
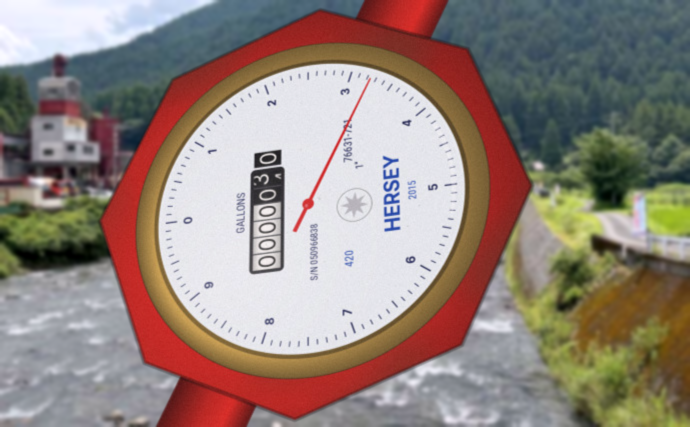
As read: **33.2** gal
